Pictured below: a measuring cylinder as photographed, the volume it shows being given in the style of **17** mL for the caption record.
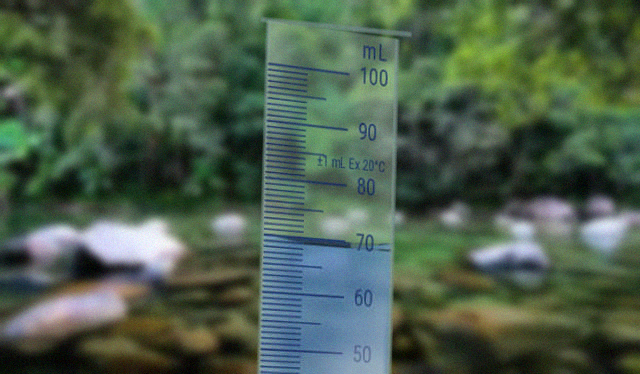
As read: **69** mL
